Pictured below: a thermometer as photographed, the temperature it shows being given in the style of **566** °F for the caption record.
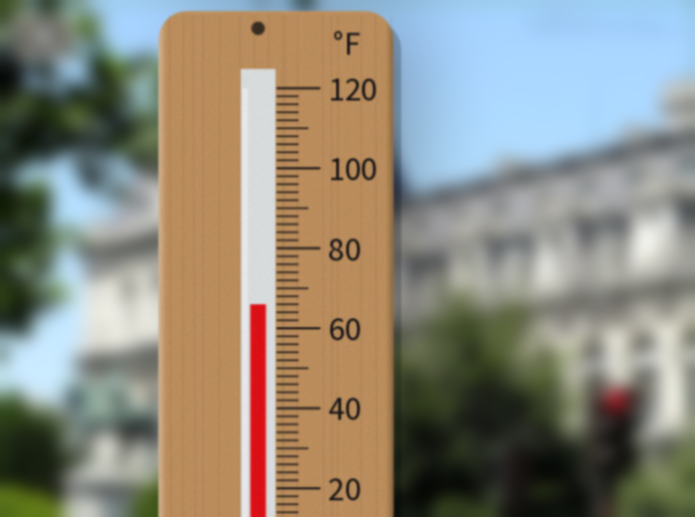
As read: **66** °F
